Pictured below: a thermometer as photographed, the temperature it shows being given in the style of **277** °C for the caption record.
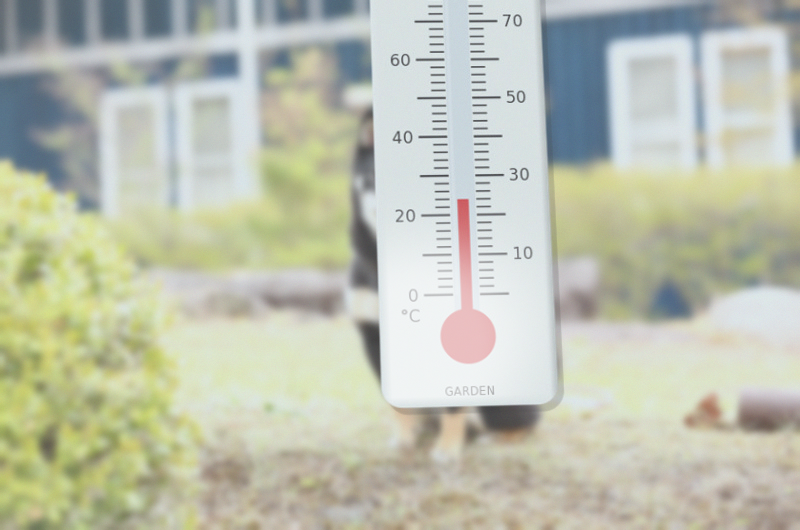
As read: **24** °C
